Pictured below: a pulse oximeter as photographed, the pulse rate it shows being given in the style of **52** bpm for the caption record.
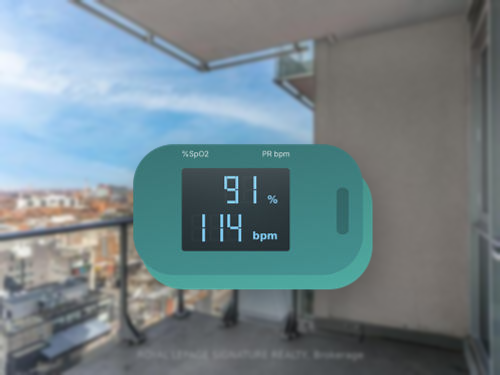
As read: **114** bpm
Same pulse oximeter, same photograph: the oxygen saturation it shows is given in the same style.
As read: **91** %
